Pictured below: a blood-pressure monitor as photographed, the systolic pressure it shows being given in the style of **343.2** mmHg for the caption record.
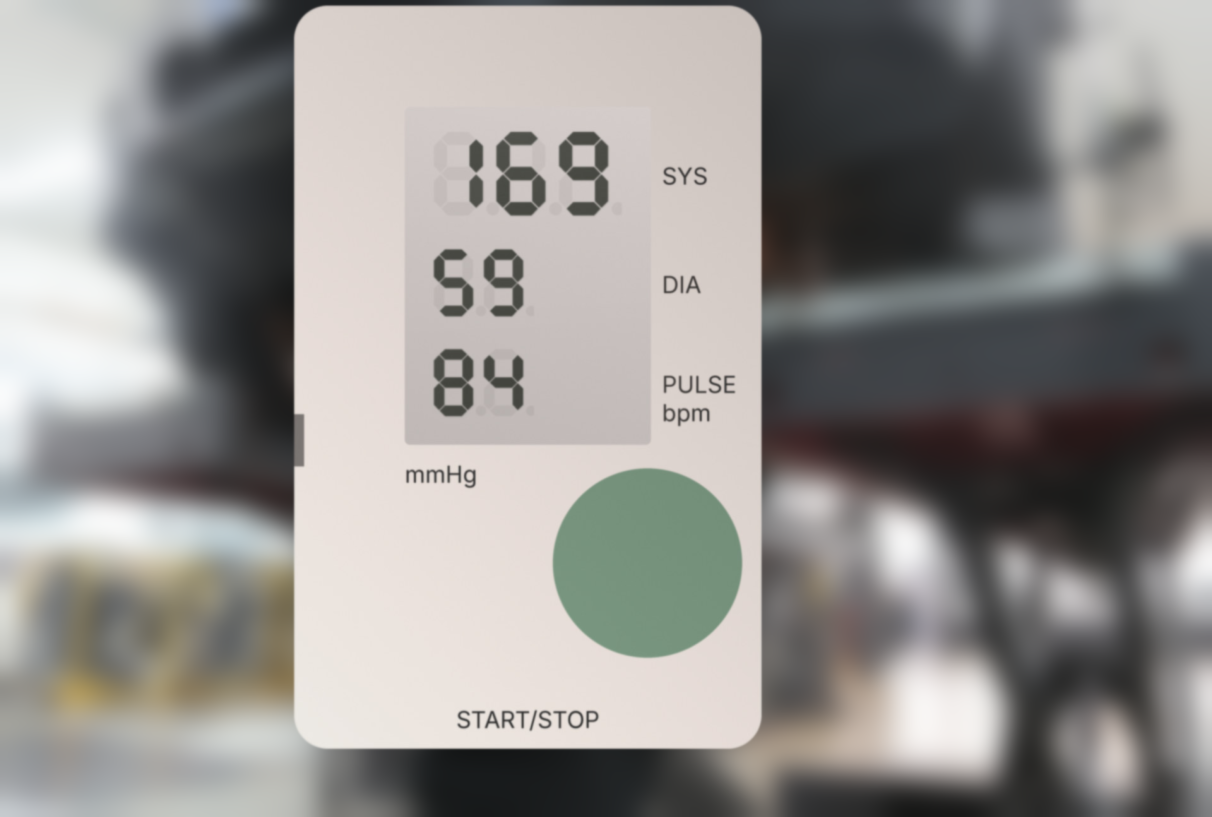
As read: **169** mmHg
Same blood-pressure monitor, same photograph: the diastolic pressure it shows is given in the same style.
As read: **59** mmHg
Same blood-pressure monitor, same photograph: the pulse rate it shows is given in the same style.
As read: **84** bpm
